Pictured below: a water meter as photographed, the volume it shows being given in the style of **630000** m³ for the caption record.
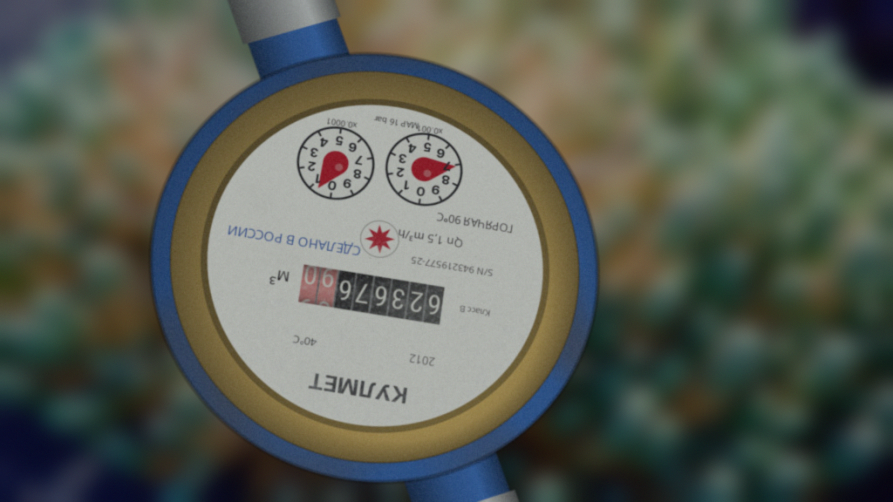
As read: **623676.8970** m³
